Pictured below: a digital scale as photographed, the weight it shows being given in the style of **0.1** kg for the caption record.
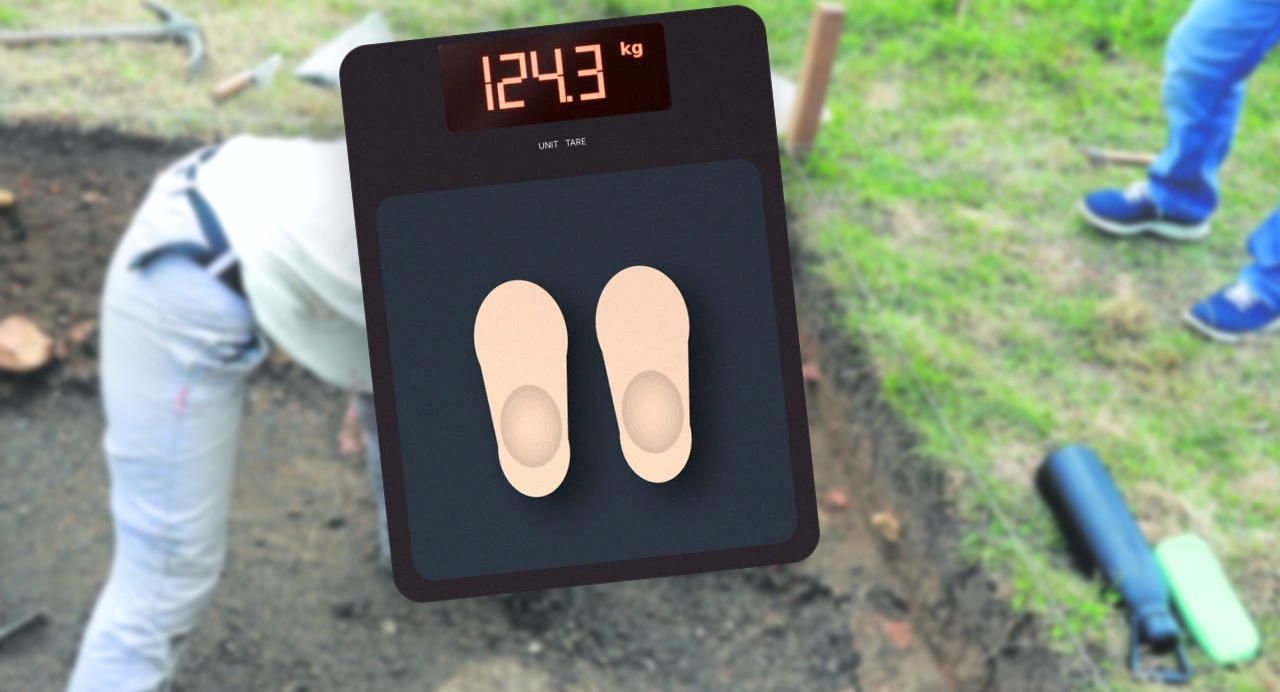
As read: **124.3** kg
